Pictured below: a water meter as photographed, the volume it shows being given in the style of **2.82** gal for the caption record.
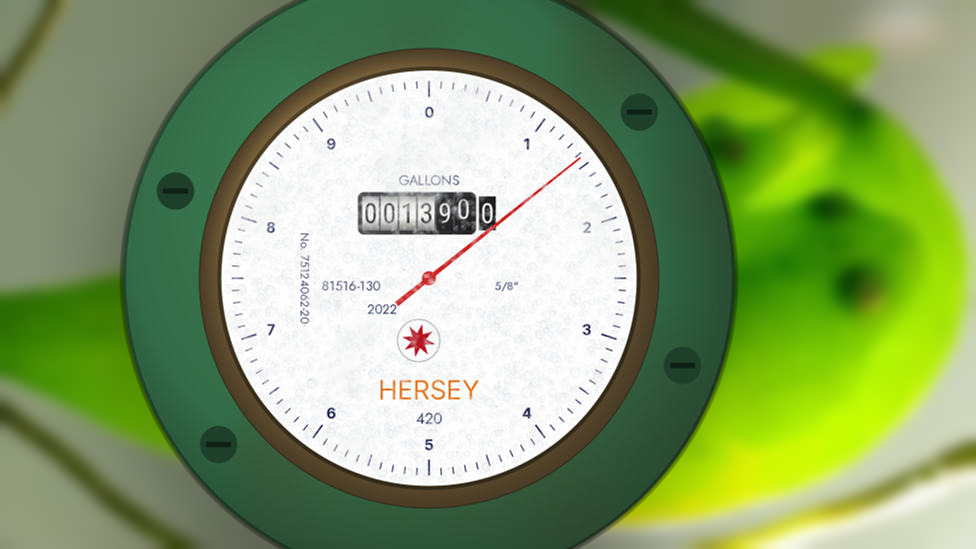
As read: **13901.4** gal
